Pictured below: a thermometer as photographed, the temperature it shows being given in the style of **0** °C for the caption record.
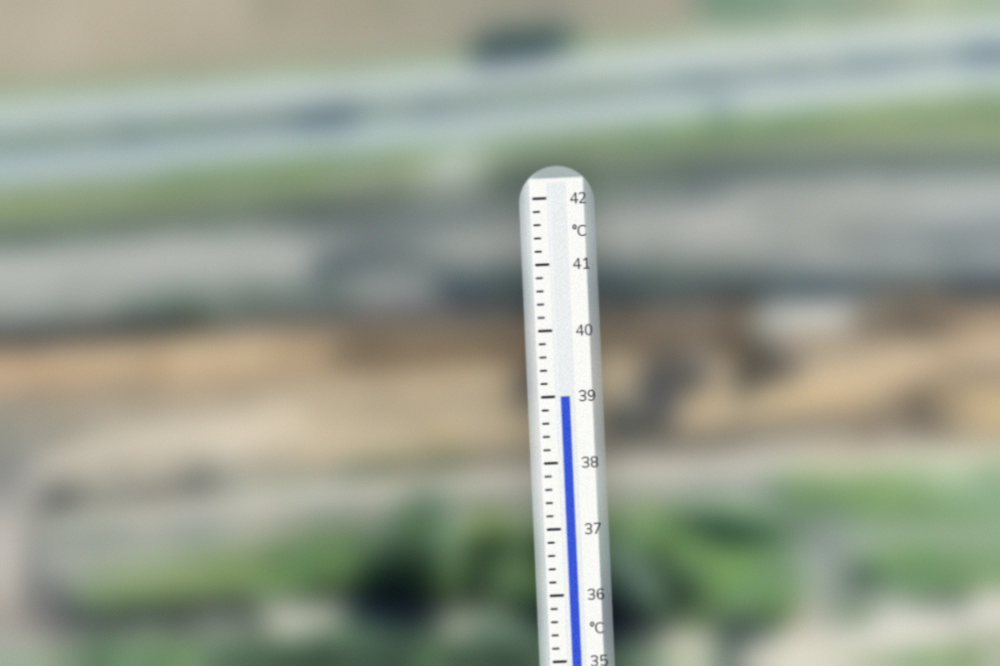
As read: **39** °C
